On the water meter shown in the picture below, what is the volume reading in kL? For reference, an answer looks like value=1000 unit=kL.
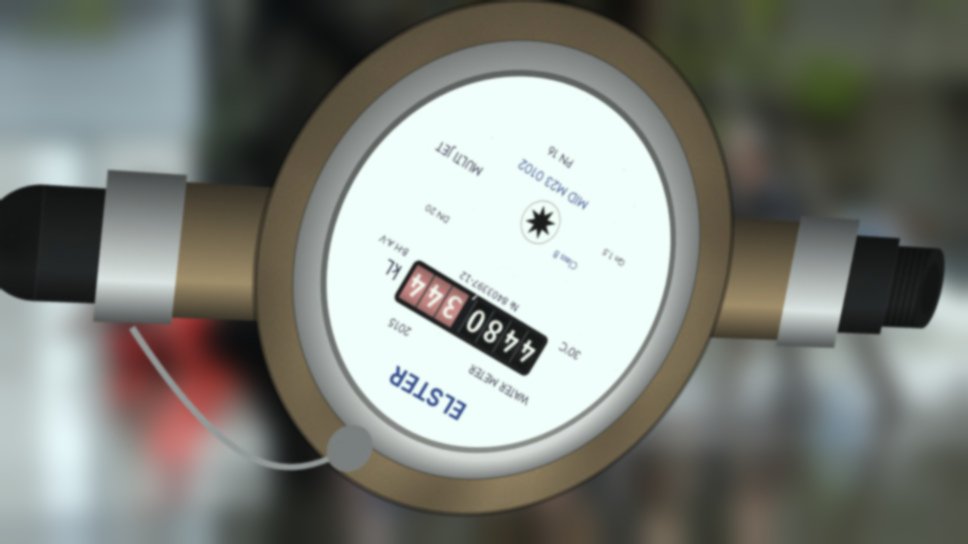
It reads value=4480.344 unit=kL
